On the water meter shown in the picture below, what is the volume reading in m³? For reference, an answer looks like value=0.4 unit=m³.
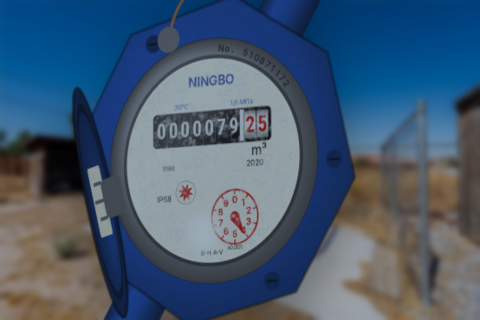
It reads value=79.254 unit=m³
